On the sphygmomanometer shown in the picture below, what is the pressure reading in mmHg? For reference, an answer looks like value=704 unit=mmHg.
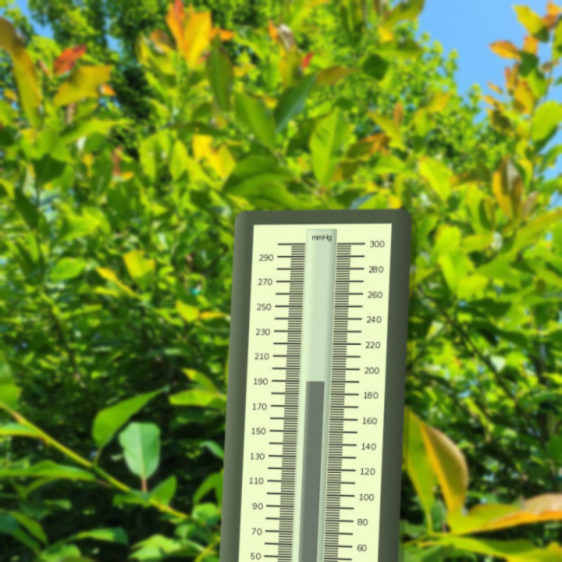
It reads value=190 unit=mmHg
